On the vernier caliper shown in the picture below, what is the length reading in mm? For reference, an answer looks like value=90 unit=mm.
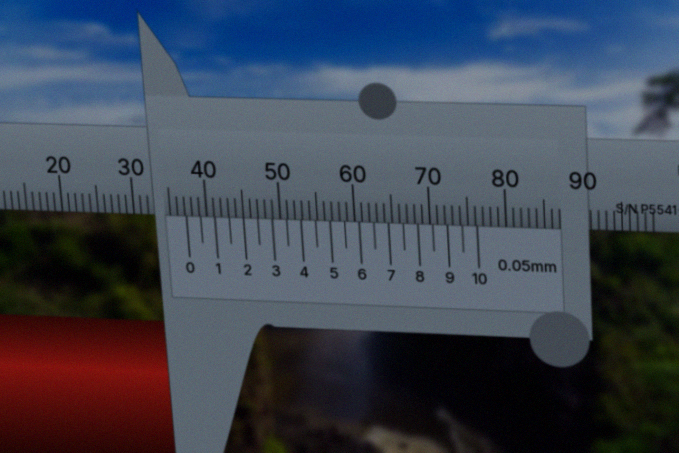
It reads value=37.2 unit=mm
